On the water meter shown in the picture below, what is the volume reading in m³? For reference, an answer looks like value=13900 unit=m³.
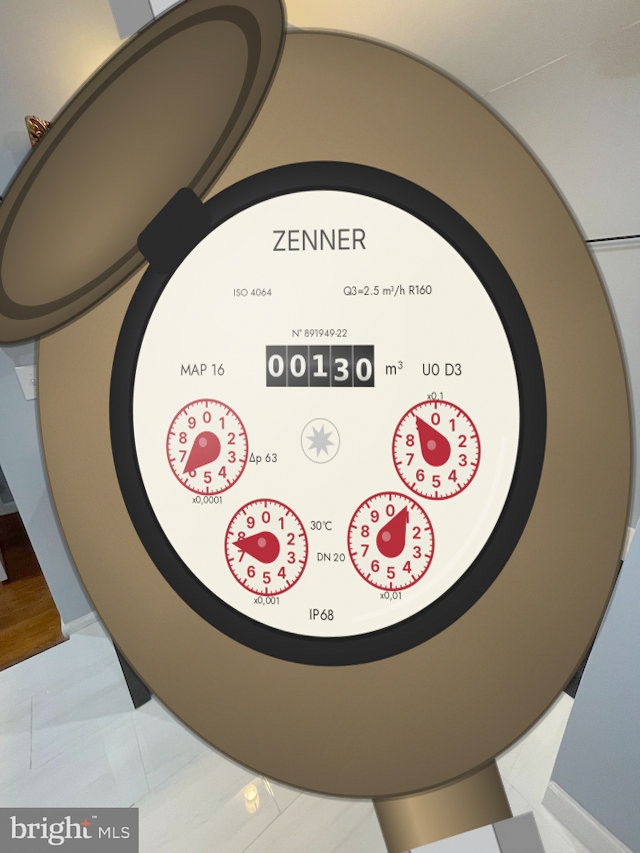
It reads value=129.9076 unit=m³
